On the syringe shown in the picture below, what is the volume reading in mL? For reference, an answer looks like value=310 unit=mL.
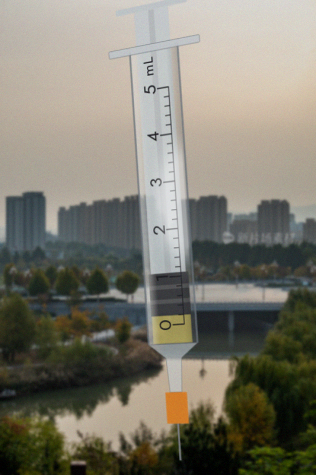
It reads value=0.2 unit=mL
